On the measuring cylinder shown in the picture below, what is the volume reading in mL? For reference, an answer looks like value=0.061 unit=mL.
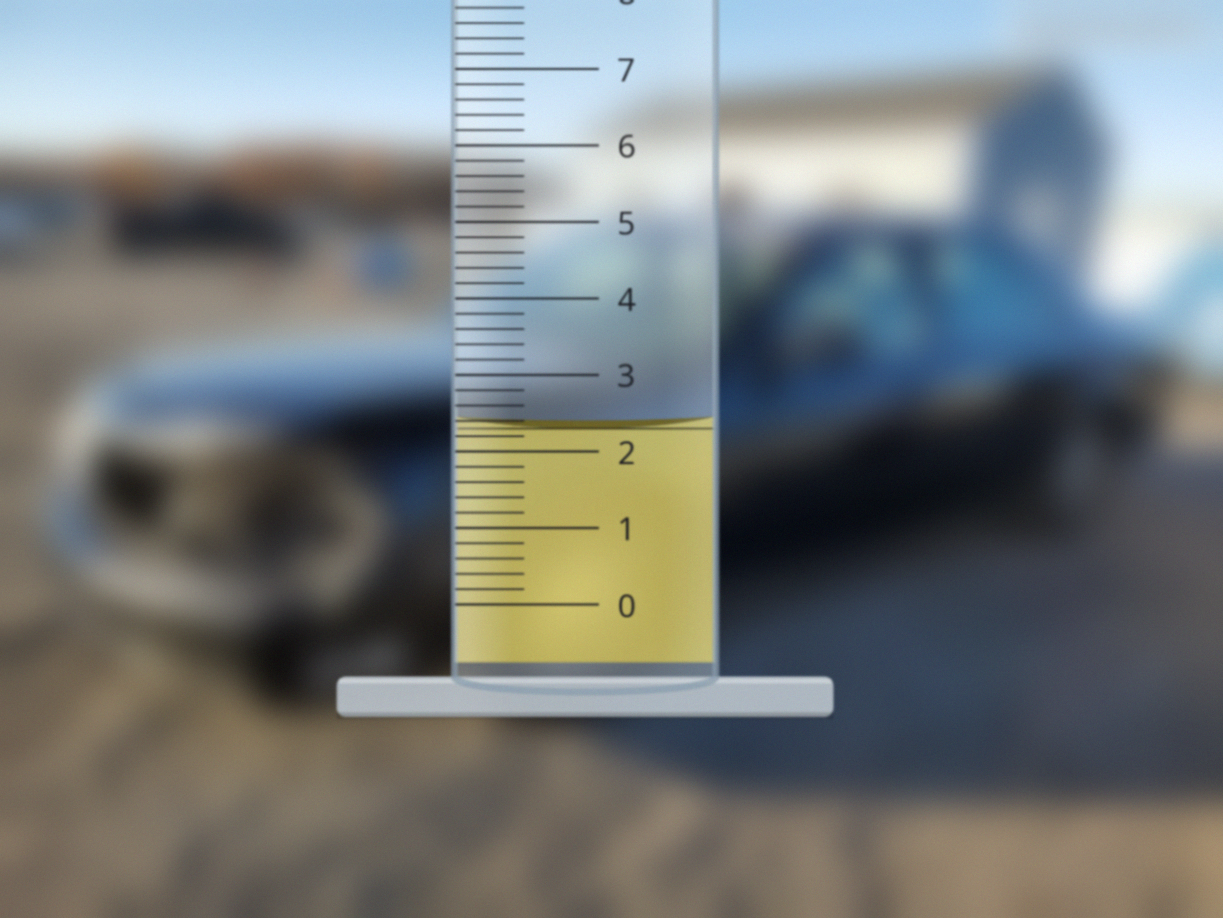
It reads value=2.3 unit=mL
